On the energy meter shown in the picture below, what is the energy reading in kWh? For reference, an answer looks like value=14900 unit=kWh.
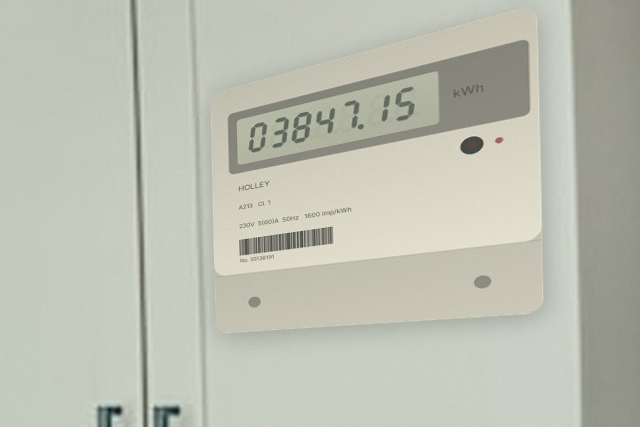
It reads value=3847.15 unit=kWh
